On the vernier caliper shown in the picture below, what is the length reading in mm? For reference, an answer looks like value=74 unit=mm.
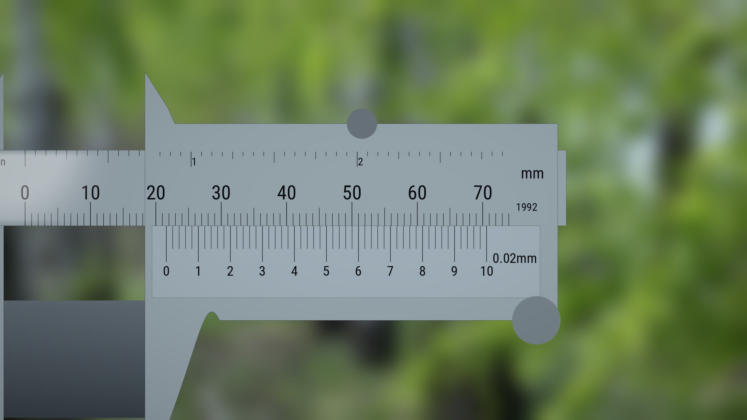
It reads value=21.6 unit=mm
